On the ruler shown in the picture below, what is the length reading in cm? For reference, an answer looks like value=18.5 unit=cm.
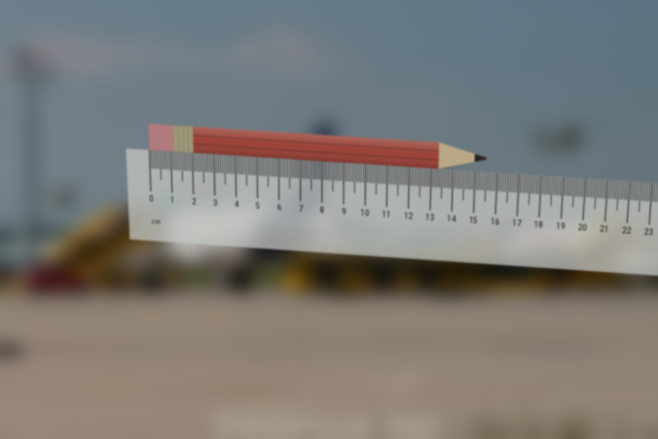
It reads value=15.5 unit=cm
